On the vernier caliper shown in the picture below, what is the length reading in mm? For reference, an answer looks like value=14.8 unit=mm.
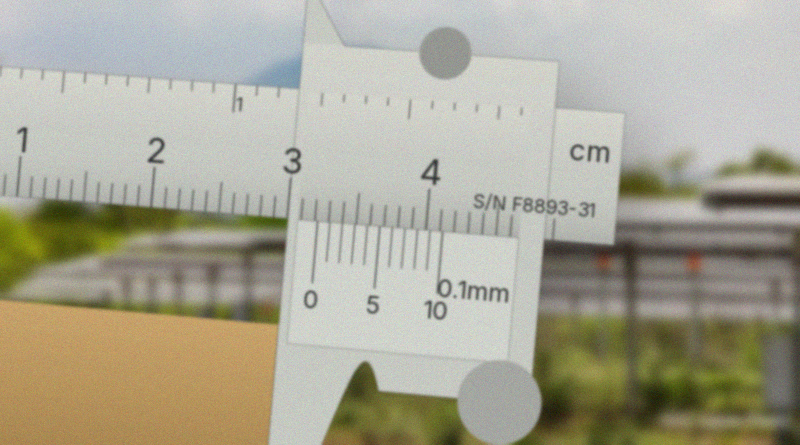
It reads value=32.2 unit=mm
